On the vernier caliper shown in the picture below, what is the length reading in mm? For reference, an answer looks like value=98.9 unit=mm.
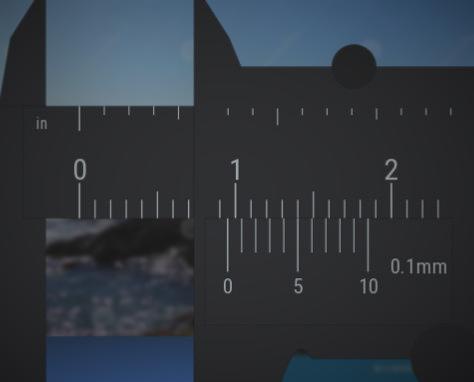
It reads value=9.5 unit=mm
